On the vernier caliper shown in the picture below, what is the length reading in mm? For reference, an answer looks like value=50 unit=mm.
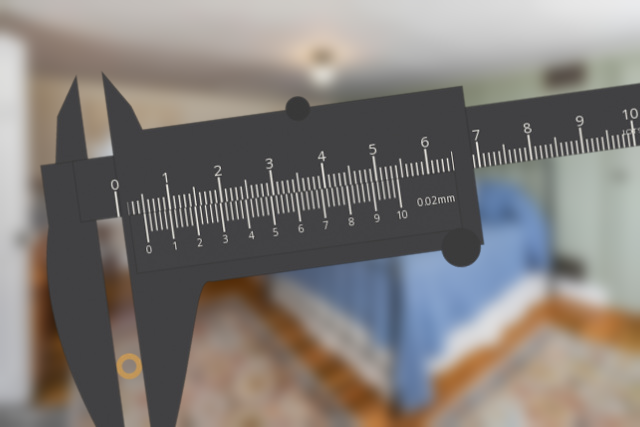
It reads value=5.0 unit=mm
